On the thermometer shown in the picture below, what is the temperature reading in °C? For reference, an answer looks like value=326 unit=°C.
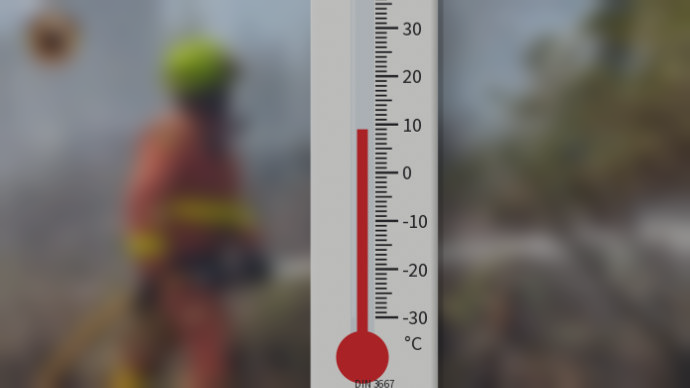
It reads value=9 unit=°C
